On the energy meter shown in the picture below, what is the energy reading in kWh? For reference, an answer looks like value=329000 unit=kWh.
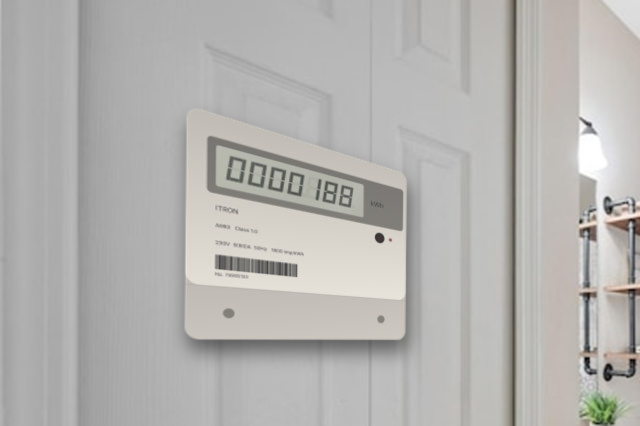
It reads value=188 unit=kWh
